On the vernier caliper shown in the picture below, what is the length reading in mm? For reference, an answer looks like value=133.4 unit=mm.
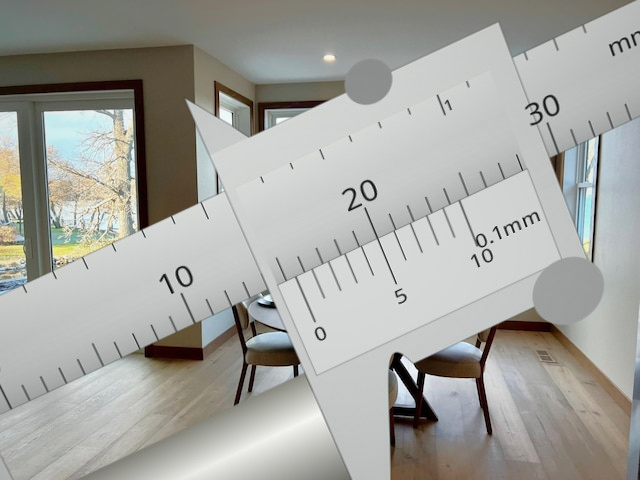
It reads value=15.5 unit=mm
